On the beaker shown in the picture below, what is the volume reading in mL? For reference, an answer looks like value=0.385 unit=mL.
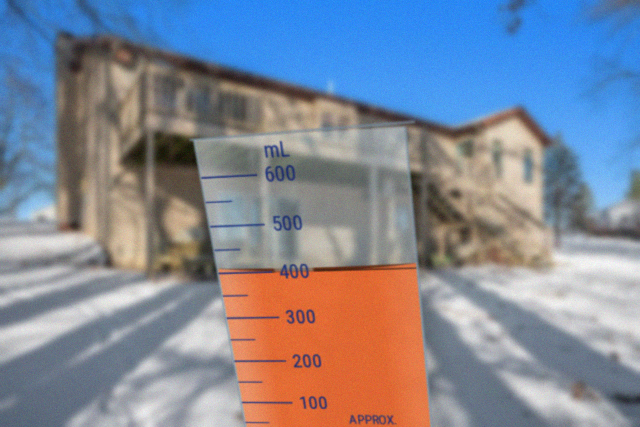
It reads value=400 unit=mL
